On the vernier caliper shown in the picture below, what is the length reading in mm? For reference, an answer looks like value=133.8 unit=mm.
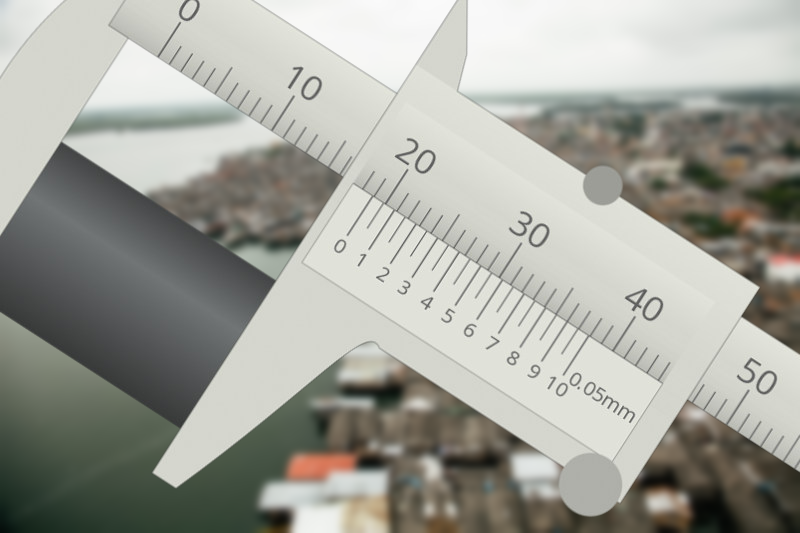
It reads value=18.9 unit=mm
